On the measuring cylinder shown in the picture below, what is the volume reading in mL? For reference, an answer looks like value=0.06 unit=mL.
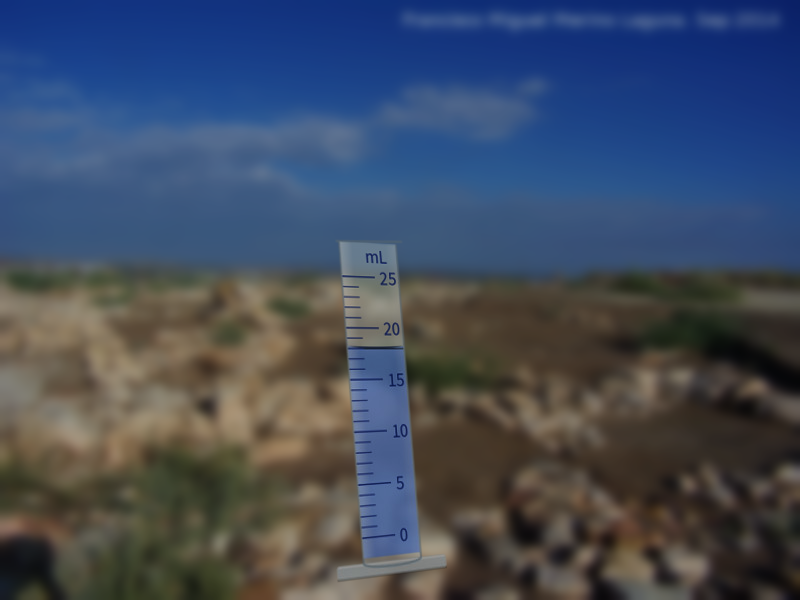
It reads value=18 unit=mL
